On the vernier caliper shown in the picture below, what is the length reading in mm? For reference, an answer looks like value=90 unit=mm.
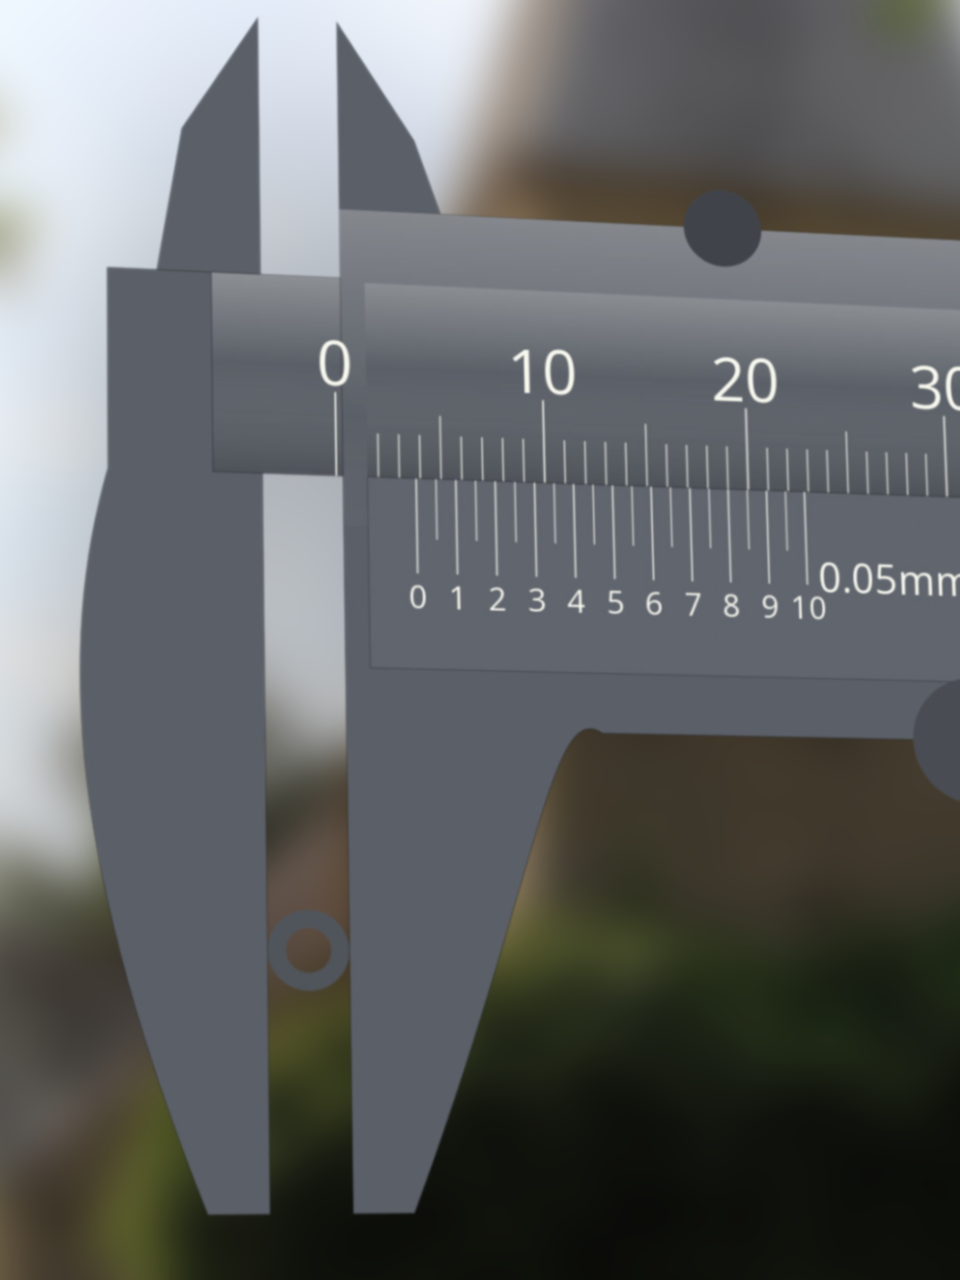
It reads value=3.8 unit=mm
